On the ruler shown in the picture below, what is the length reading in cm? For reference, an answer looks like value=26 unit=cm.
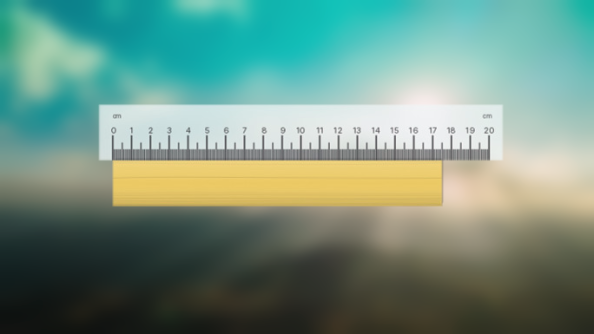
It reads value=17.5 unit=cm
